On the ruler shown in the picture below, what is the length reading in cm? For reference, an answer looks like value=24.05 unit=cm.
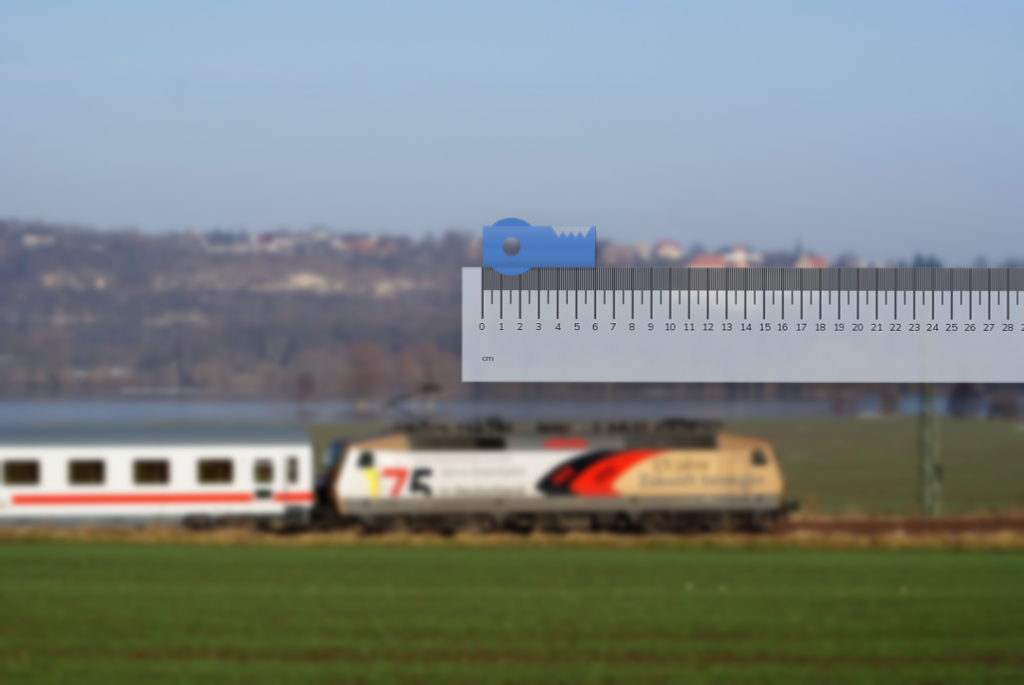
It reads value=6 unit=cm
